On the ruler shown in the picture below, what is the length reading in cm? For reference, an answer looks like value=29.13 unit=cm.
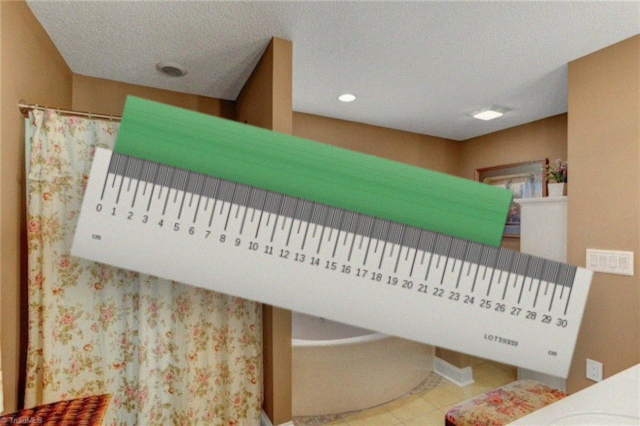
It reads value=25 unit=cm
